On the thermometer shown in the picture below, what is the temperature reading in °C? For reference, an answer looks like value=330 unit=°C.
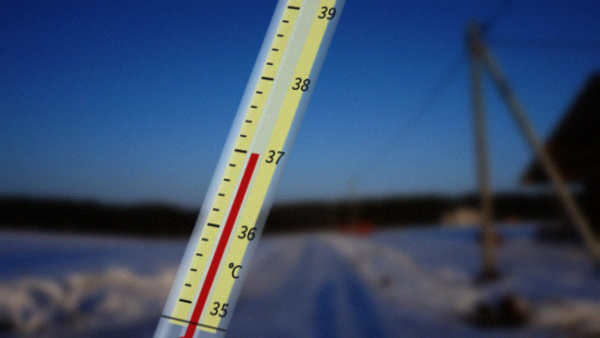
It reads value=37 unit=°C
